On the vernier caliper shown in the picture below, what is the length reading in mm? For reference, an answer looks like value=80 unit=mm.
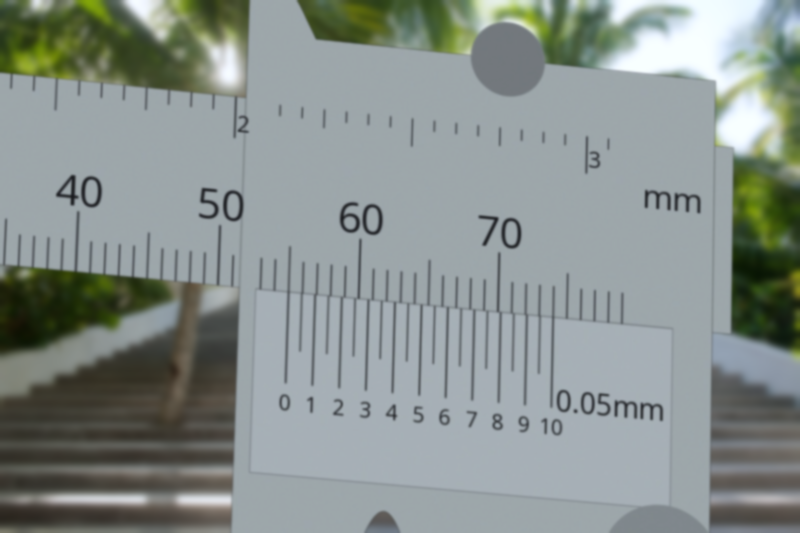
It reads value=55.0 unit=mm
